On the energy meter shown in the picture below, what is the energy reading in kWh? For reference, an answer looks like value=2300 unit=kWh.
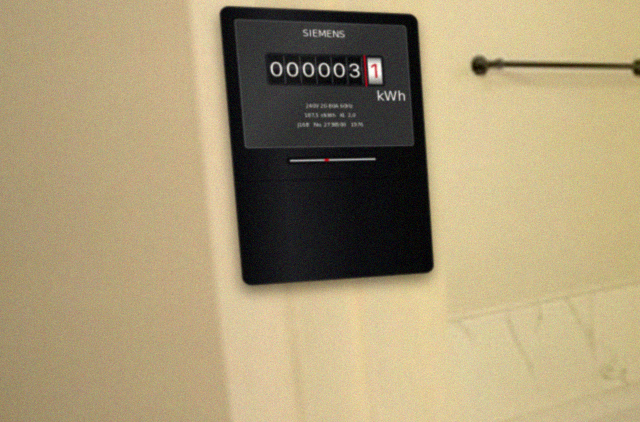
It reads value=3.1 unit=kWh
